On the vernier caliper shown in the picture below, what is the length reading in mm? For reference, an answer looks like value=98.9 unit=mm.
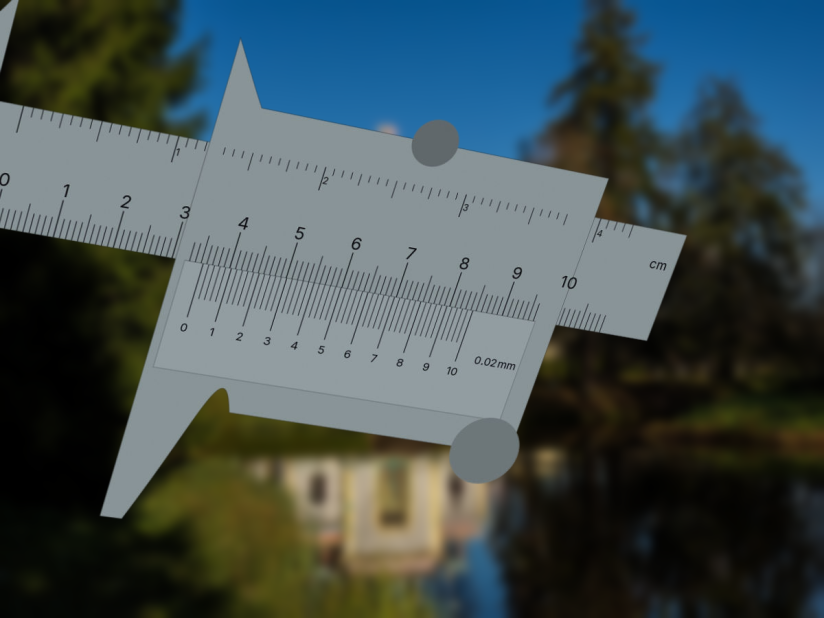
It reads value=35.4 unit=mm
